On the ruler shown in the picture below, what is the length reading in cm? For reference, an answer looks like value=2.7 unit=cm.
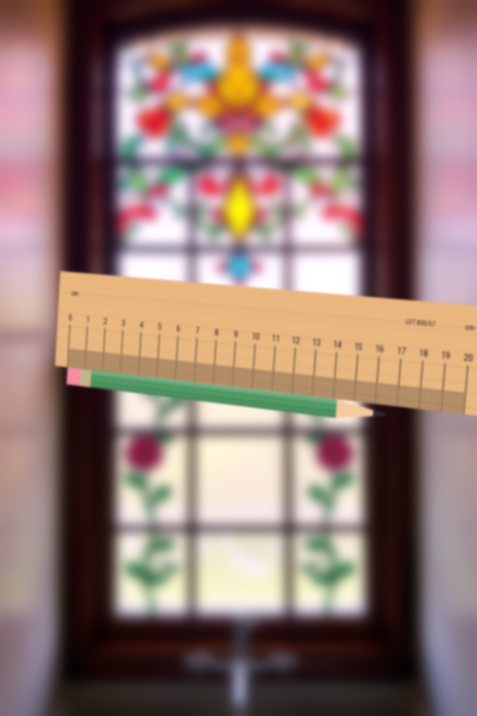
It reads value=16.5 unit=cm
